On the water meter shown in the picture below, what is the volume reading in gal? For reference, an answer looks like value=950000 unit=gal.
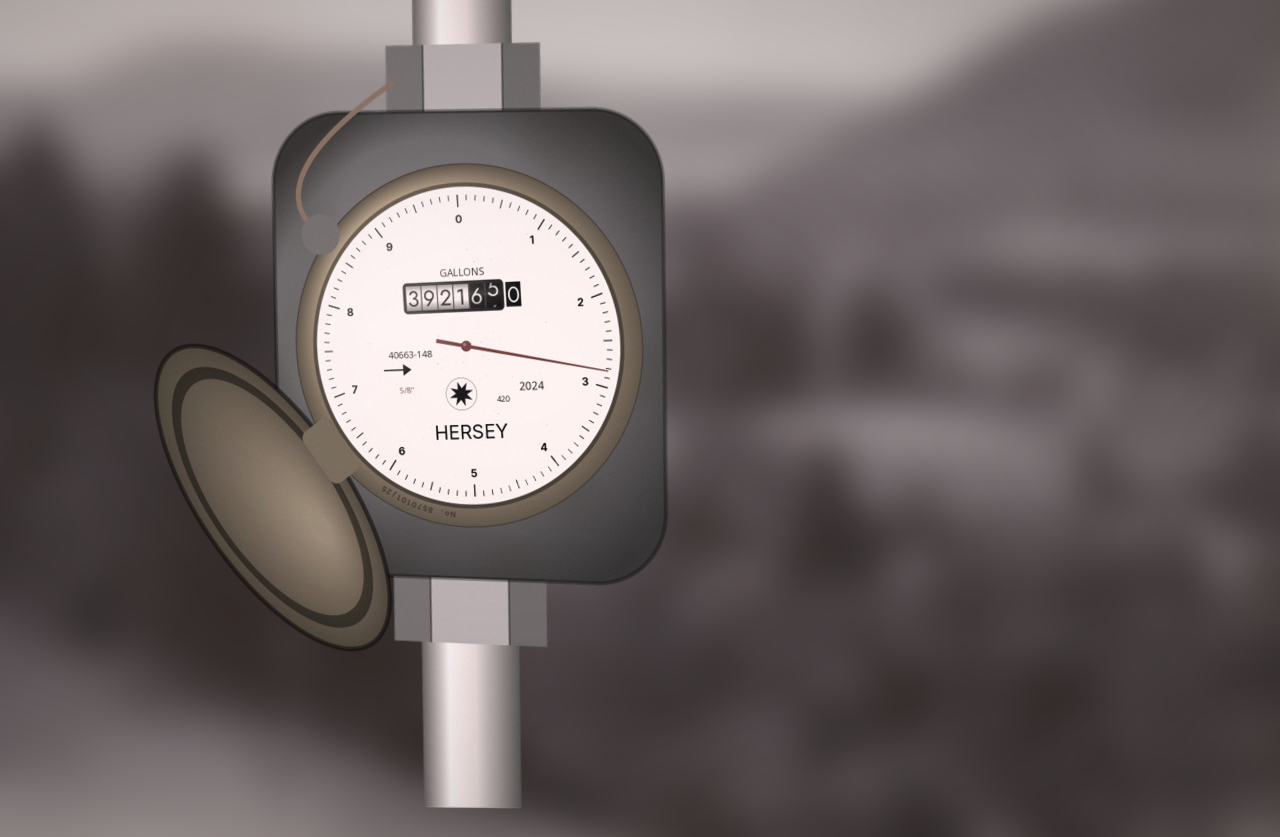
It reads value=3921652.8 unit=gal
